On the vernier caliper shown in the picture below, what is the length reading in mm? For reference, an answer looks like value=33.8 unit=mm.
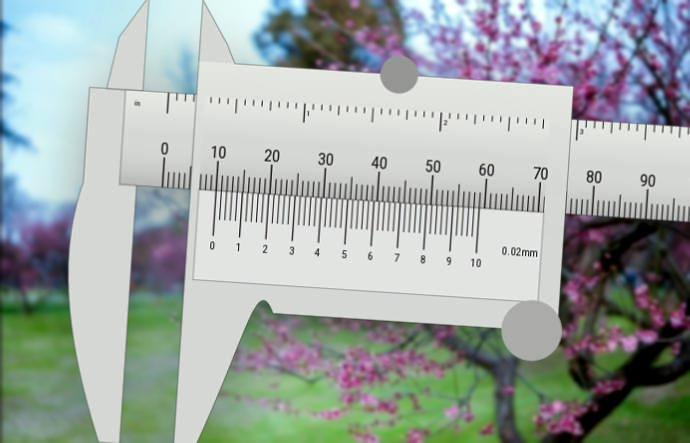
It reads value=10.0 unit=mm
